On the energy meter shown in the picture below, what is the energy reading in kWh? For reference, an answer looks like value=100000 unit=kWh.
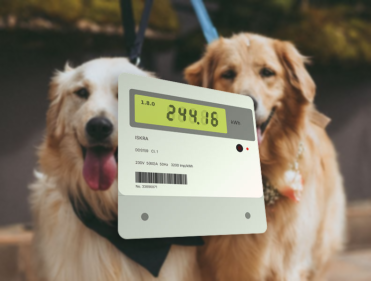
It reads value=244.16 unit=kWh
